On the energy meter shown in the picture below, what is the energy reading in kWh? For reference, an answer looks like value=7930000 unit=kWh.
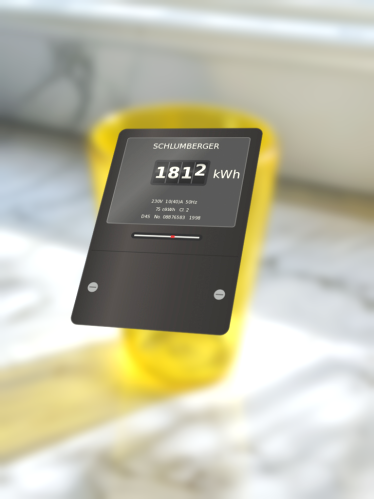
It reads value=1812 unit=kWh
